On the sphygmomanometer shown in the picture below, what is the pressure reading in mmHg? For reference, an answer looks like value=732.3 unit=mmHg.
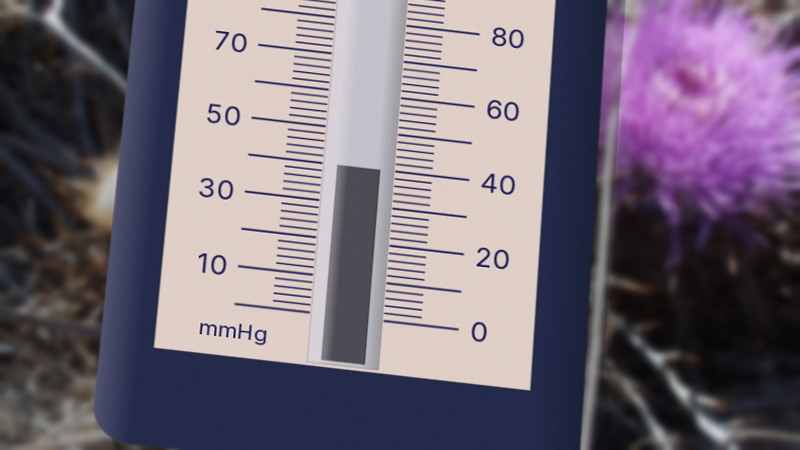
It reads value=40 unit=mmHg
